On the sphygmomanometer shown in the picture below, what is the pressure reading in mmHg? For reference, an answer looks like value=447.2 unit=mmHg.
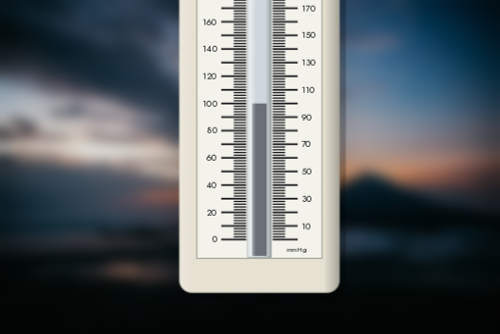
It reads value=100 unit=mmHg
